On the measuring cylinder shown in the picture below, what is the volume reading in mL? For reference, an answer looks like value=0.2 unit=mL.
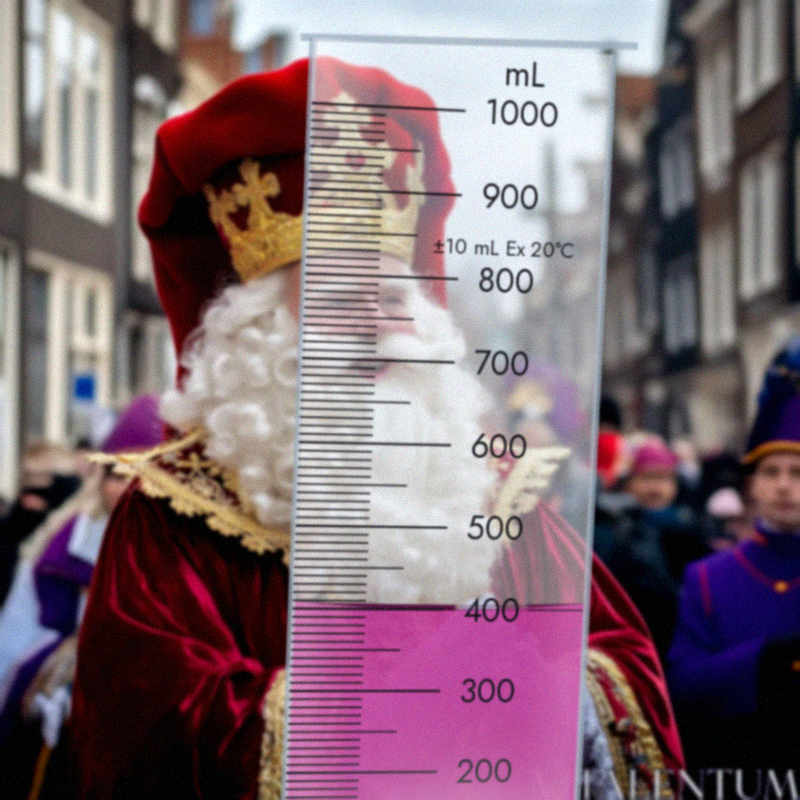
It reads value=400 unit=mL
